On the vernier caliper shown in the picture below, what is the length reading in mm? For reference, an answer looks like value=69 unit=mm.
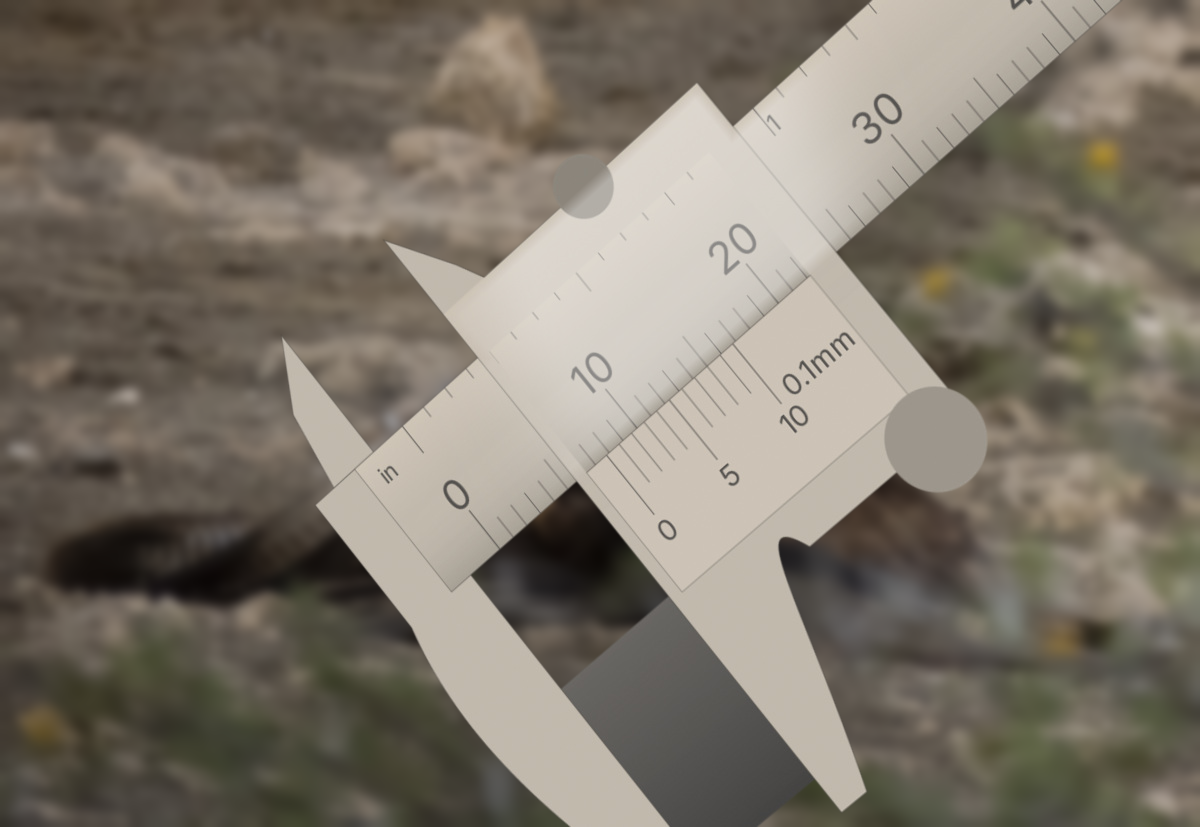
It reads value=7.8 unit=mm
